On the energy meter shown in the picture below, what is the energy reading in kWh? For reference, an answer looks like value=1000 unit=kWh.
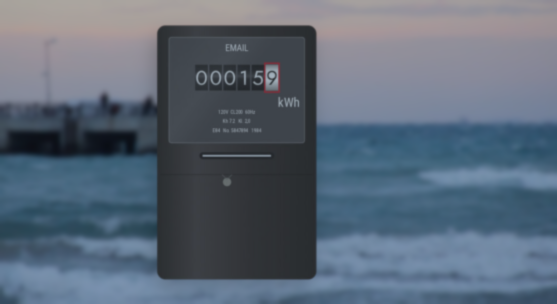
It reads value=15.9 unit=kWh
